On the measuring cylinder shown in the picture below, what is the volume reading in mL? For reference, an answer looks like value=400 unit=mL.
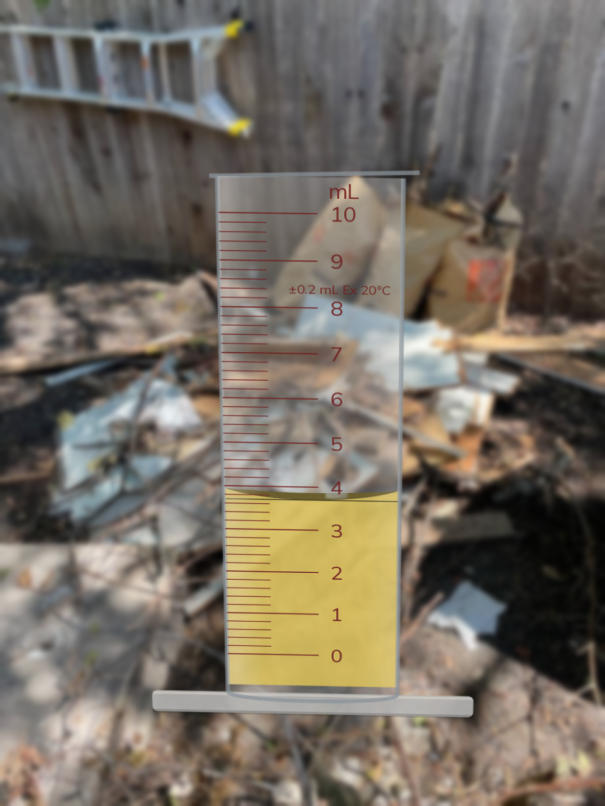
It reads value=3.7 unit=mL
